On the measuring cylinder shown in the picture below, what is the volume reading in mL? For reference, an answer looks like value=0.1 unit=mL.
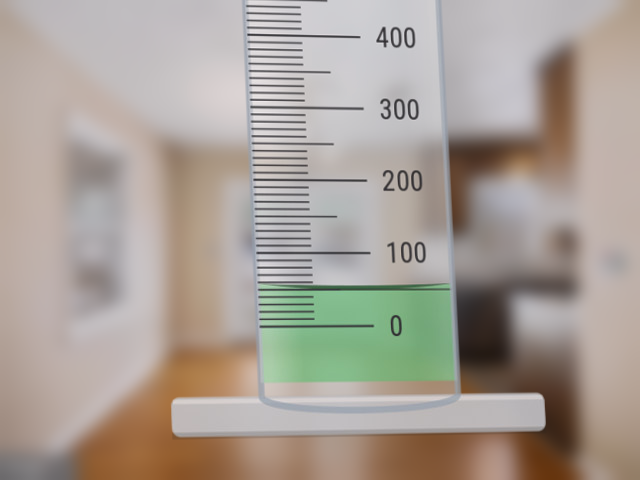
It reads value=50 unit=mL
